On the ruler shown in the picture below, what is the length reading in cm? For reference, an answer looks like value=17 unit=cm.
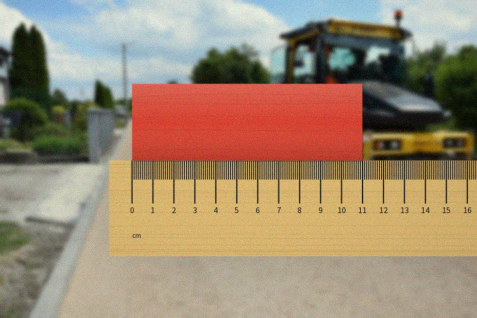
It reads value=11 unit=cm
